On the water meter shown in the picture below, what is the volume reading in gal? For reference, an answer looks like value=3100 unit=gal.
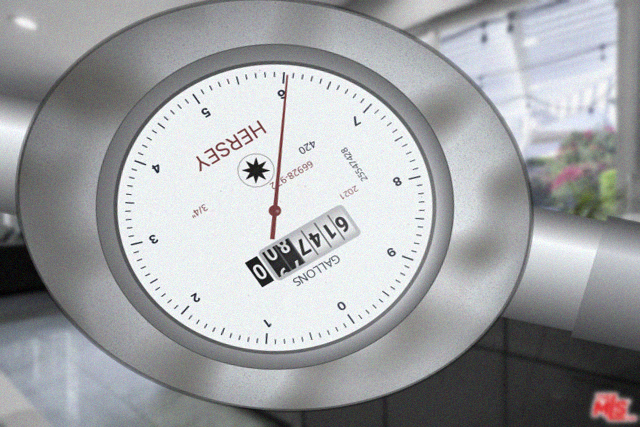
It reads value=6147796.0 unit=gal
